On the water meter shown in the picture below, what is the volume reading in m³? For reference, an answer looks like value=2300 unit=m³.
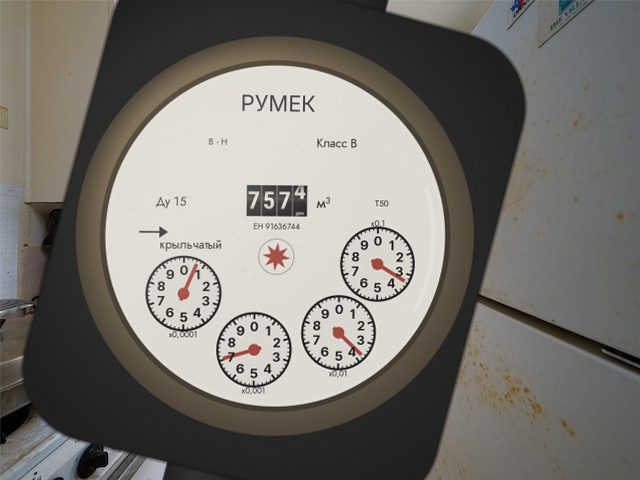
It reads value=7574.3370 unit=m³
